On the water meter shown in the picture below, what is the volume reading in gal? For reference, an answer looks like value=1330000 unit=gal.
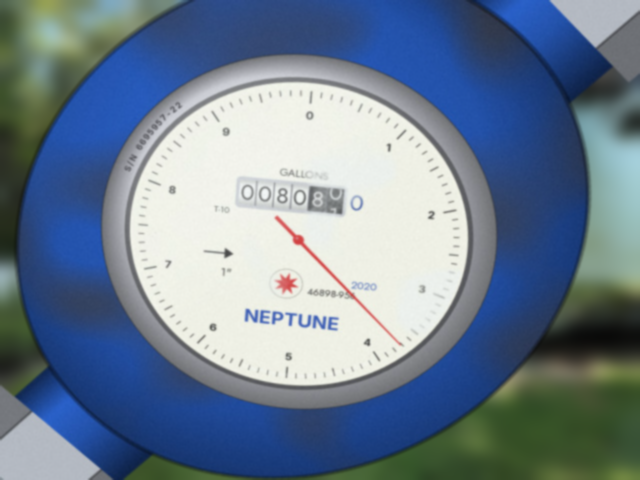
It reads value=80803.7 unit=gal
